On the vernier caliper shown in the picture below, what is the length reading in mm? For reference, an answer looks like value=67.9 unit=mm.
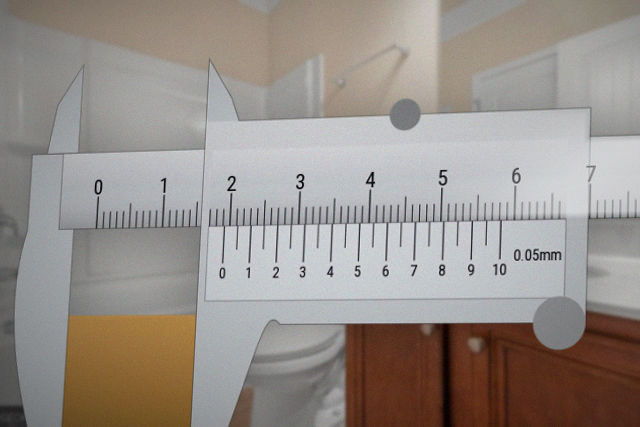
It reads value=19.2 unit=mm
